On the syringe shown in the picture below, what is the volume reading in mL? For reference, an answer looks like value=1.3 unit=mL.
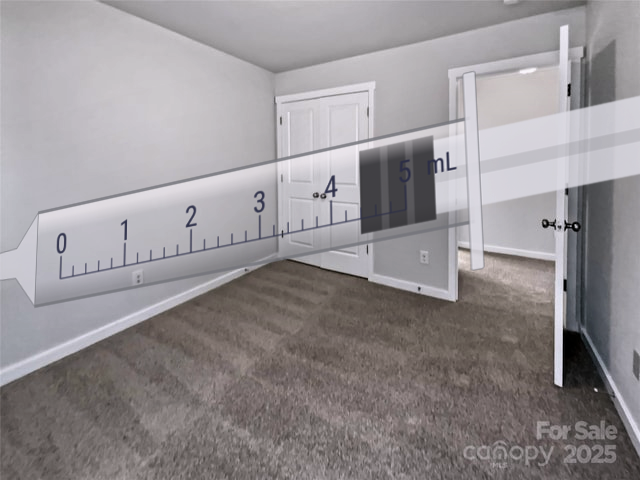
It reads value=4.4 unit=mL
